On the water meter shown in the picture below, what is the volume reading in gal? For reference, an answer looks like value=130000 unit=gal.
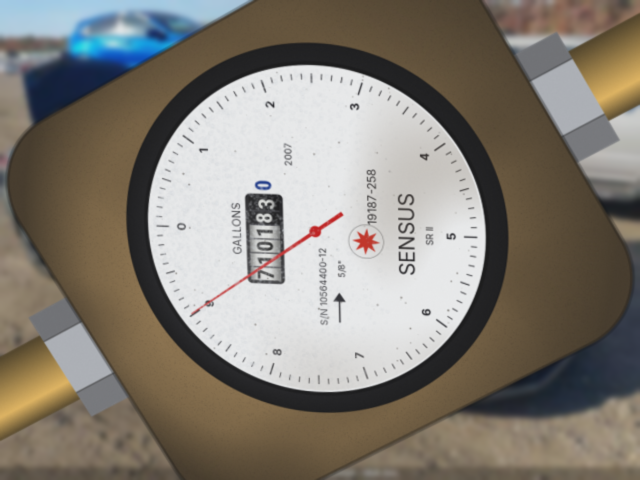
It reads value=7101829.0 unit=gal
